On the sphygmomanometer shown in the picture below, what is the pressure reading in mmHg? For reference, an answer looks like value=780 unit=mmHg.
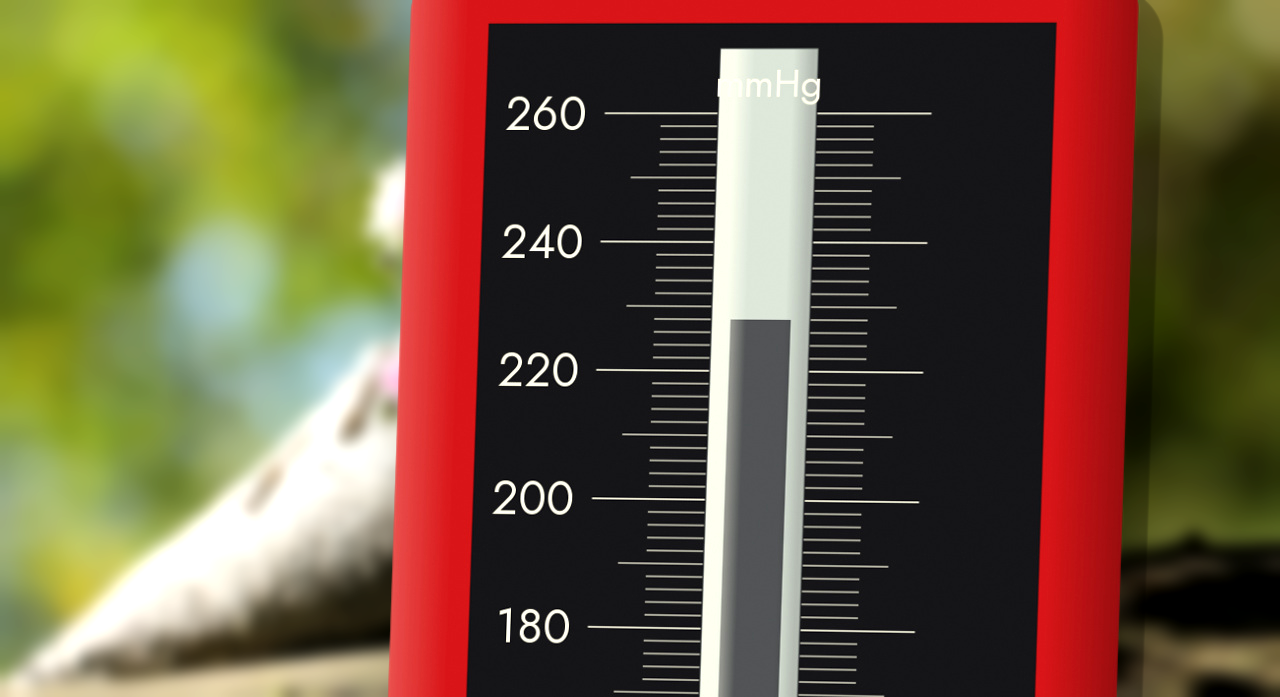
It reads value=228 unit=mmHg
